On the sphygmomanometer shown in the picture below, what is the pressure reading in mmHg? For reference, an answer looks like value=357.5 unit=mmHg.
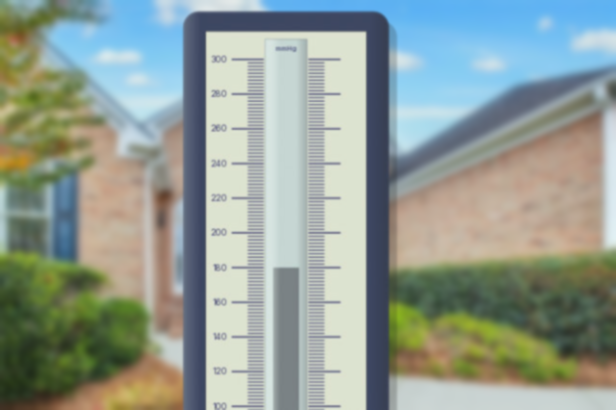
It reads value=180 unit=mmHg
